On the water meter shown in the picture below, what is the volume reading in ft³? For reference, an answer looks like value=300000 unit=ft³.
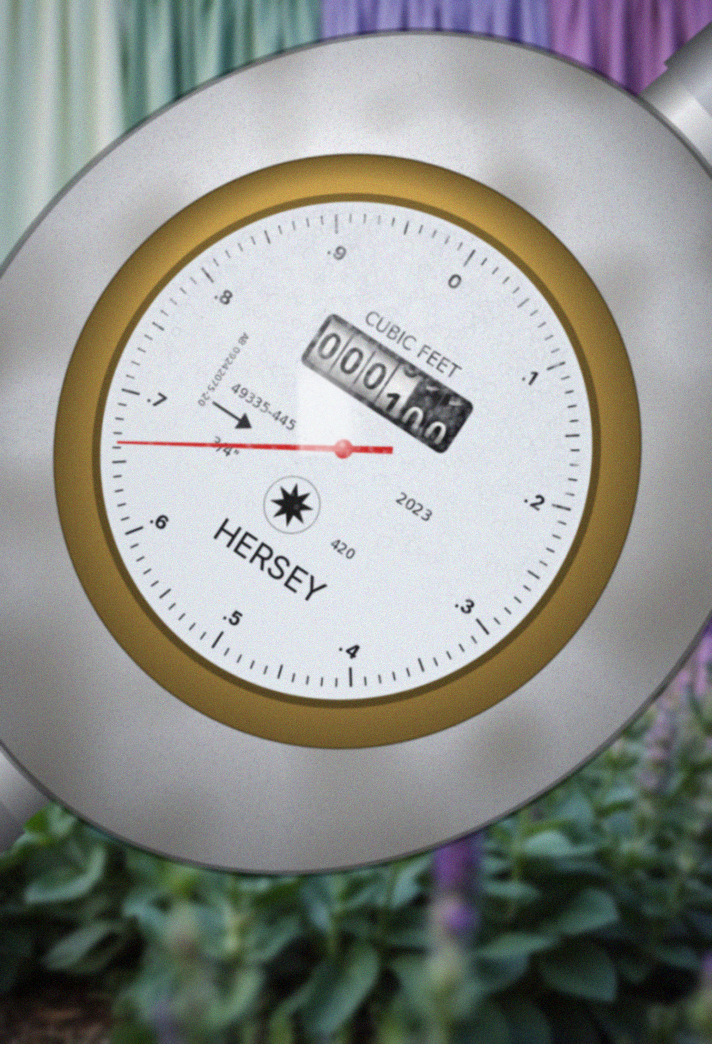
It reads value=99.66 unit=ft³
